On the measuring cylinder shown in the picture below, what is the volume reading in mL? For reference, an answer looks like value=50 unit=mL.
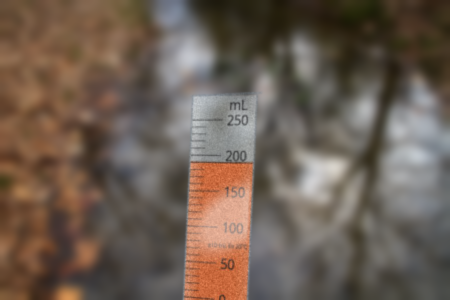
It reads value=190 unit=mL
